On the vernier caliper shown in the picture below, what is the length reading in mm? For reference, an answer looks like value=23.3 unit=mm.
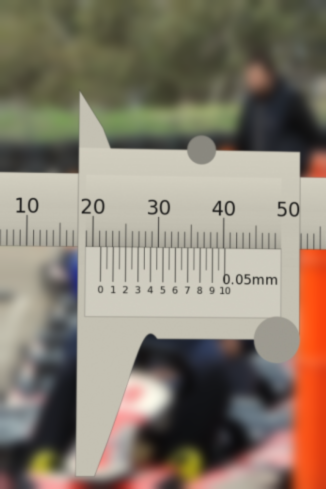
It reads value=21.2 unit=mm
